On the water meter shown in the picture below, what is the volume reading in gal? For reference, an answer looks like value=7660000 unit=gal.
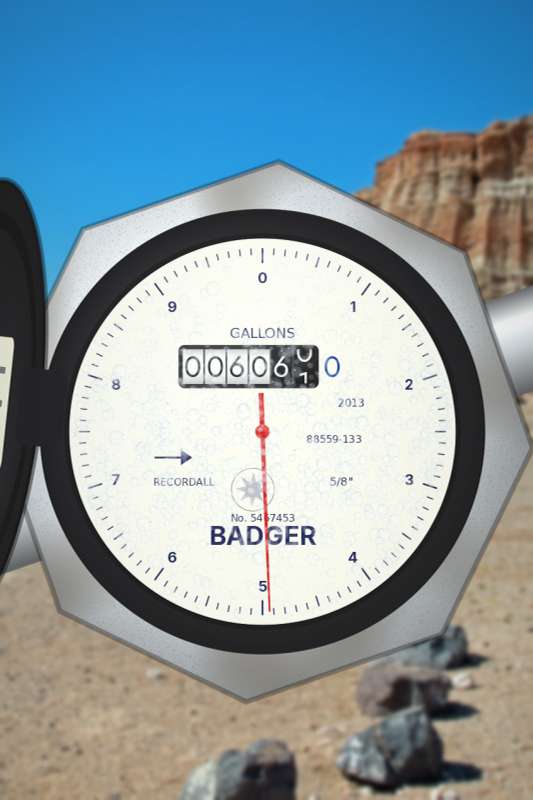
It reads value=60604.9 unit=gal
